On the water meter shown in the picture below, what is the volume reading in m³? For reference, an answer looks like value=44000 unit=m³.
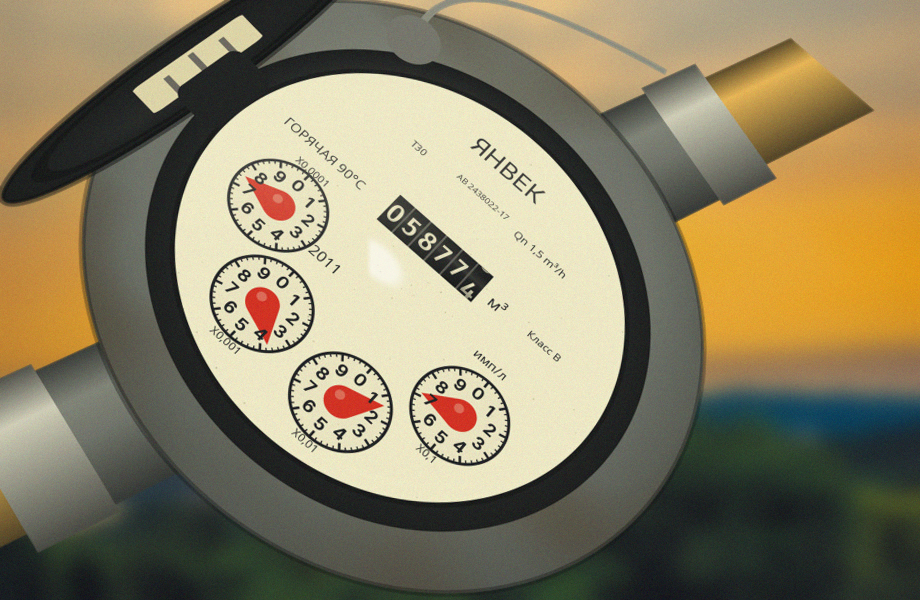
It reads value=58773.7137 unit=m³
